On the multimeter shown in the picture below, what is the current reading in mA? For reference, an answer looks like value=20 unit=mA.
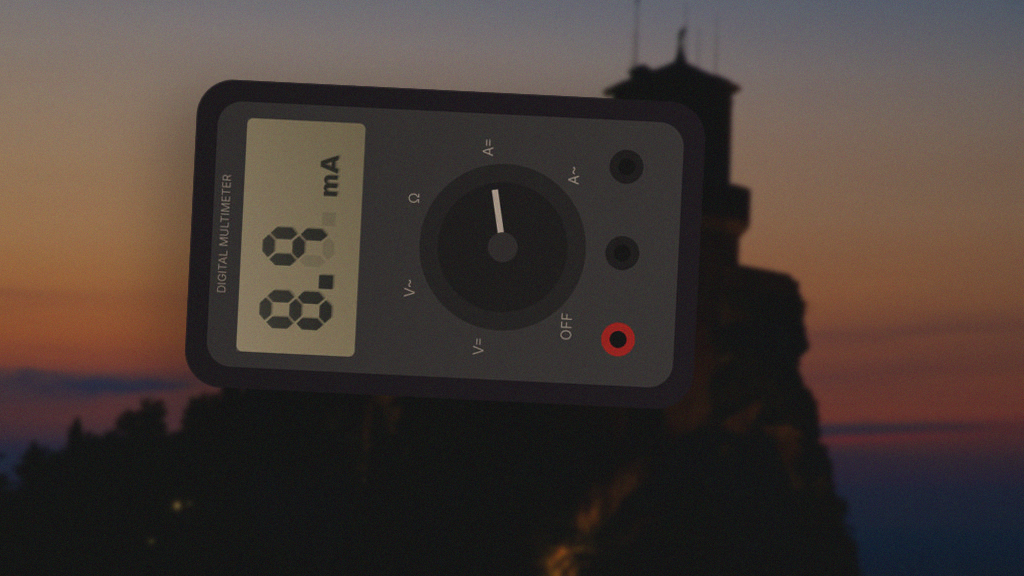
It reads value=8.9 unit=mA
